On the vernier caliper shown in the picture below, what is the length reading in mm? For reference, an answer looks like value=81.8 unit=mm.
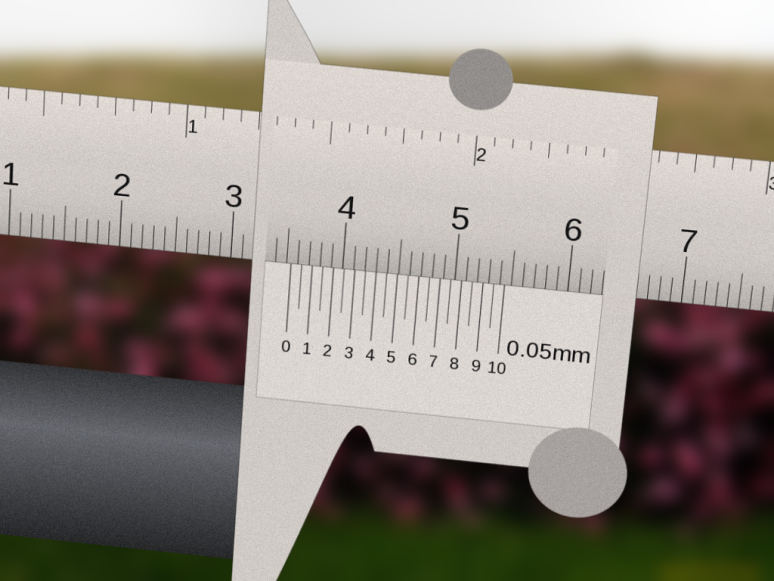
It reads value=35.4 unit=mm
